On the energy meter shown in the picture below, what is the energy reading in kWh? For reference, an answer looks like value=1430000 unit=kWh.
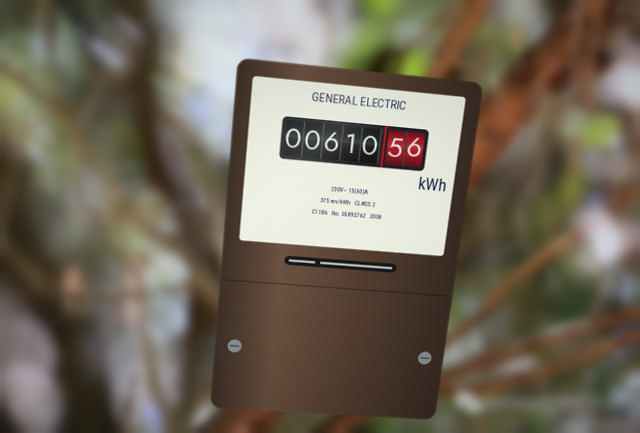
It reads value=610.56 unit=kWh
